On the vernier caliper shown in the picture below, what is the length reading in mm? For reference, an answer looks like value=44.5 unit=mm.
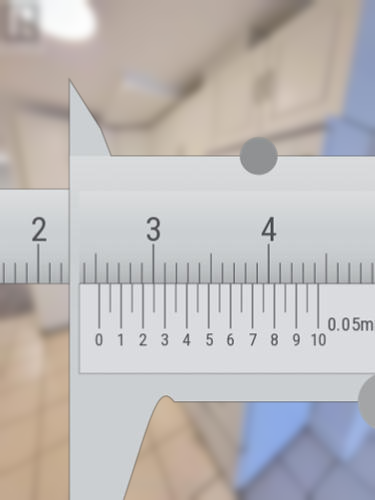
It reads value=25.3 unit=mm
